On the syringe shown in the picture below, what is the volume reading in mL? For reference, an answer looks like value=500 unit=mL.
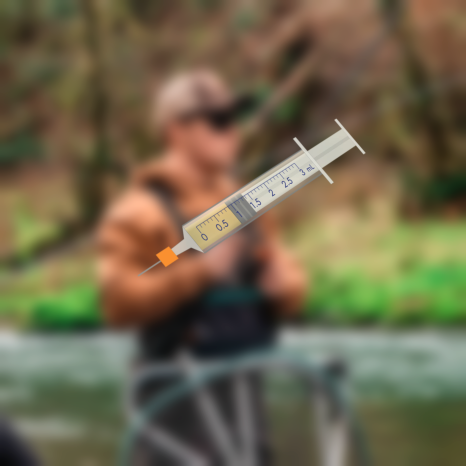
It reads value=0.9 unit=mL
